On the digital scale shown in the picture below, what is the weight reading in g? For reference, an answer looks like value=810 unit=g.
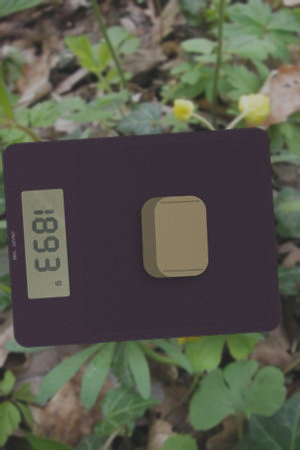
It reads value=1893 unit=g
